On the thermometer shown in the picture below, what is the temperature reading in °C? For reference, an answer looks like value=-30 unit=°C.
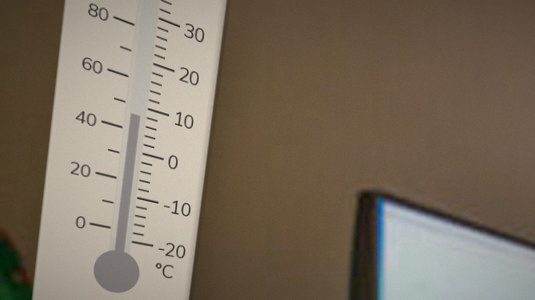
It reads value=8 unit=°C
